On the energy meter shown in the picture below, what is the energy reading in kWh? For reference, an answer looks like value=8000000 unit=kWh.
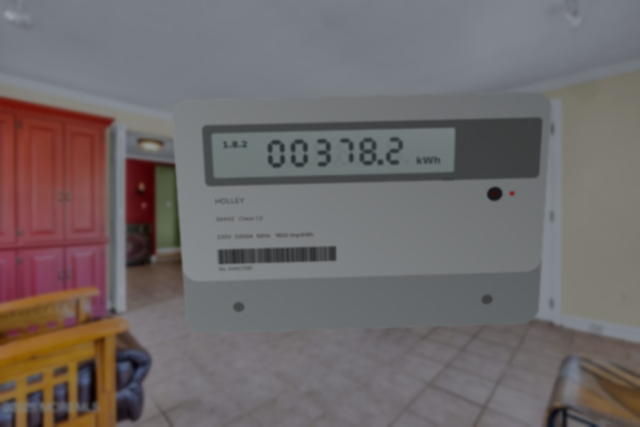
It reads value=378.2 unit=kWh
